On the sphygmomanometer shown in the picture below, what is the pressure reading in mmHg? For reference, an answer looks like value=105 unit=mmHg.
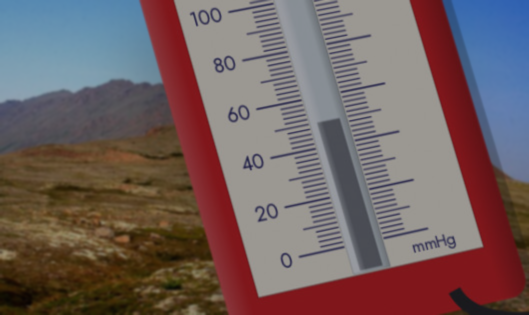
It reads value=50 unit=mmHg
